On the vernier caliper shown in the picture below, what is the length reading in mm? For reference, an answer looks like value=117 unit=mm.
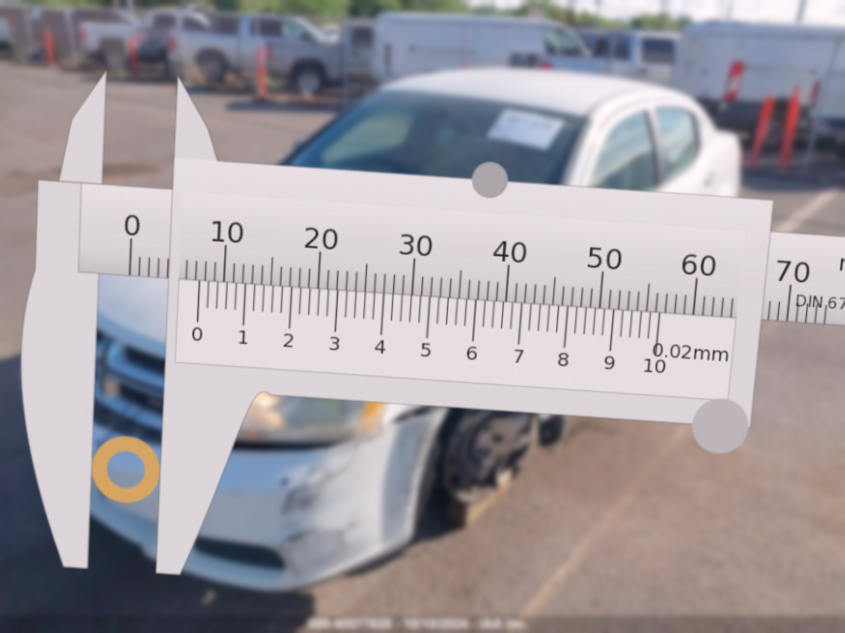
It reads value=7.4 unit=mm
